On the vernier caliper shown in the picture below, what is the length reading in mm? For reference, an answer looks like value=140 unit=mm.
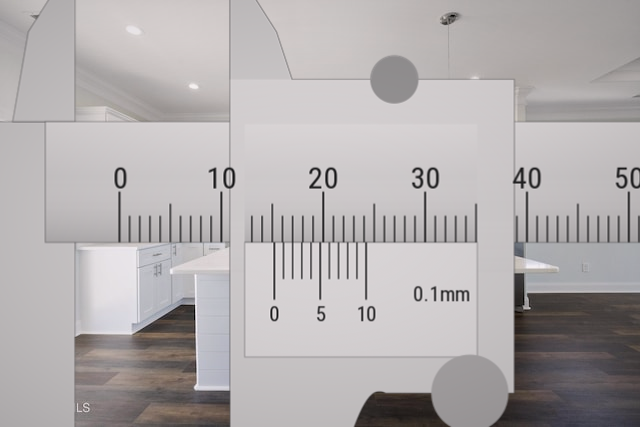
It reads value=15.2 unit=mm
